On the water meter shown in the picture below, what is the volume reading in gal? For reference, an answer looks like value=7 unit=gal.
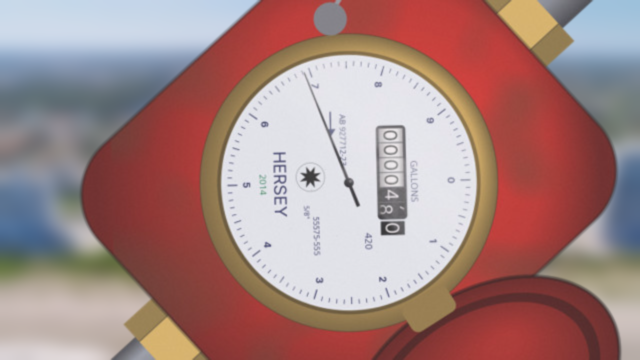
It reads value=476.9 unit=gal
